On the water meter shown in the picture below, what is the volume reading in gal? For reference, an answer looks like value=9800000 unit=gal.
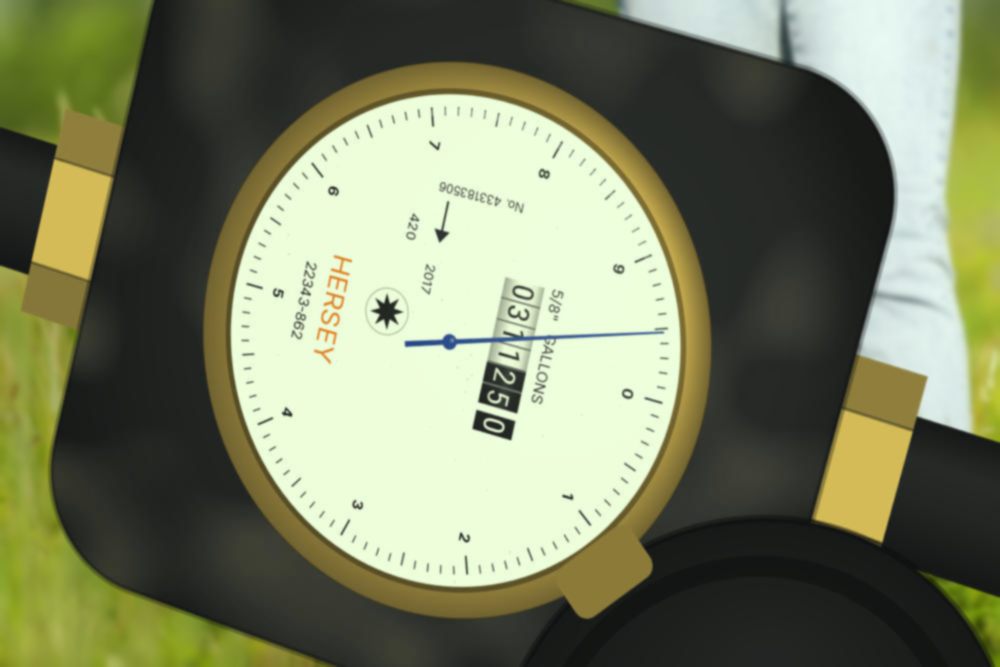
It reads value=311249.5 unit=gal
